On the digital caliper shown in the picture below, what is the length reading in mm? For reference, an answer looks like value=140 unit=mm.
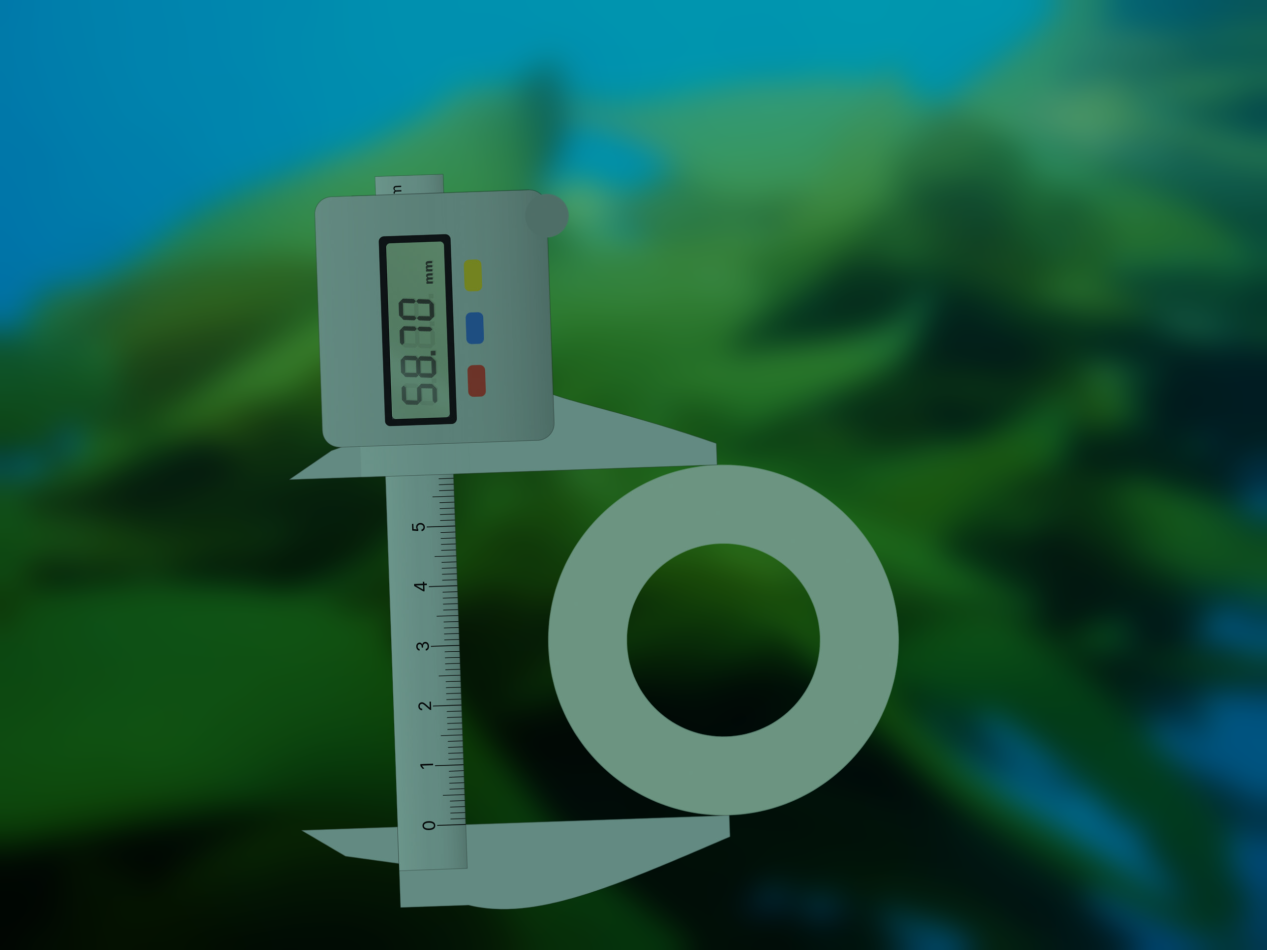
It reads value=58.70 unit=mm
